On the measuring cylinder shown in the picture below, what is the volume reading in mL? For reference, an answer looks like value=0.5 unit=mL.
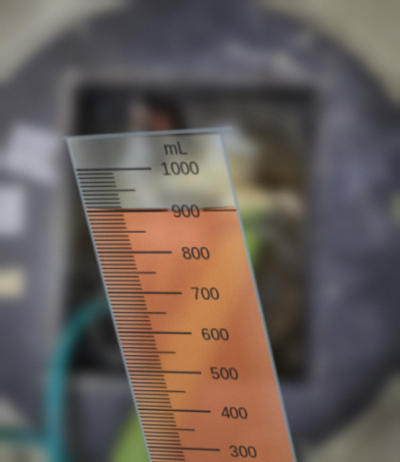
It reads value=900 unit=mL
